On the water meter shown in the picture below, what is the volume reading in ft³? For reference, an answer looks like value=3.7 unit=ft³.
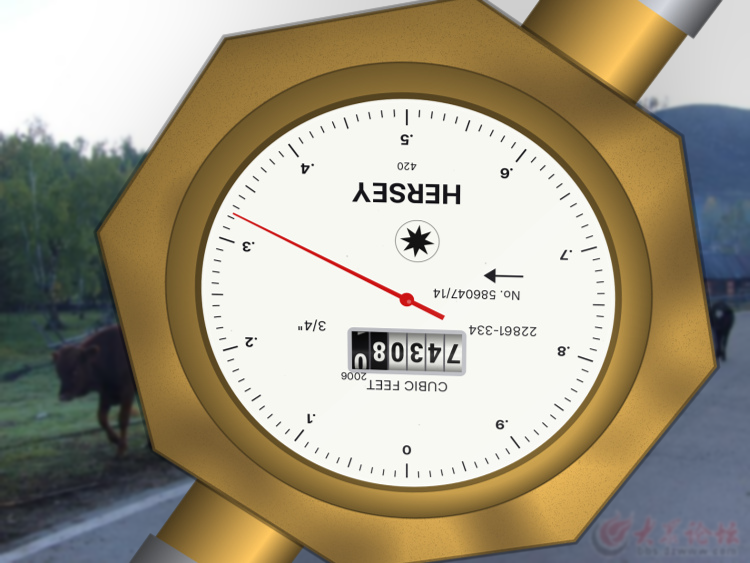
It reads value=743080.32 unit=ft³
